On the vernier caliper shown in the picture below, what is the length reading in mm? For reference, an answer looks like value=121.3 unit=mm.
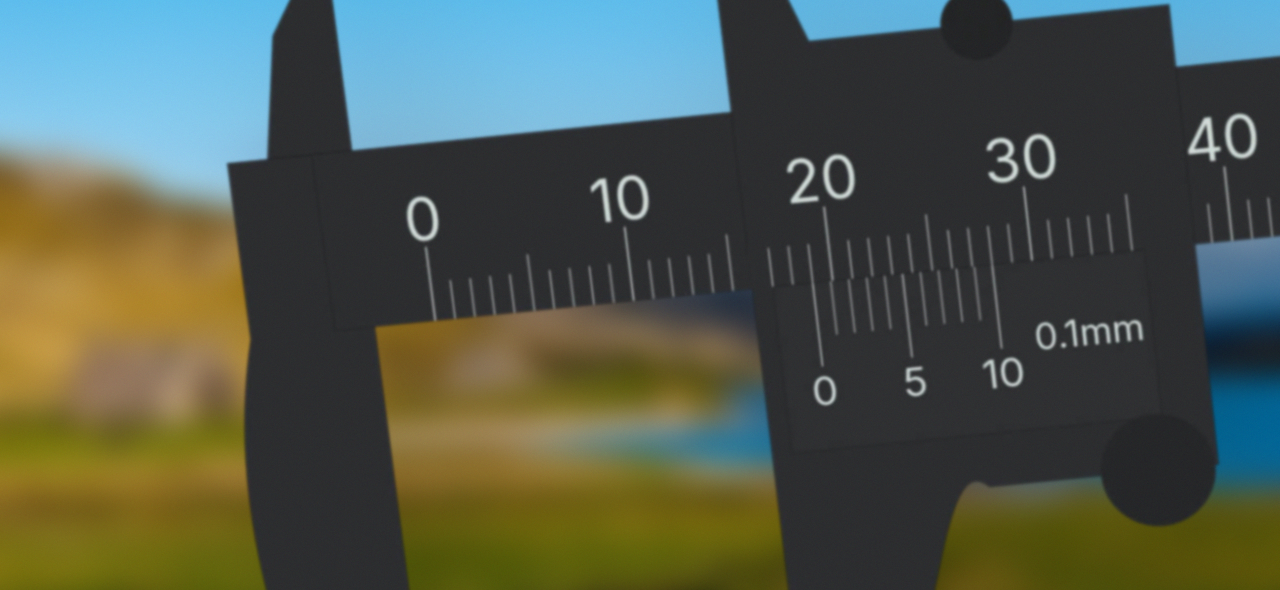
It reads value=19.0 unit=mm
